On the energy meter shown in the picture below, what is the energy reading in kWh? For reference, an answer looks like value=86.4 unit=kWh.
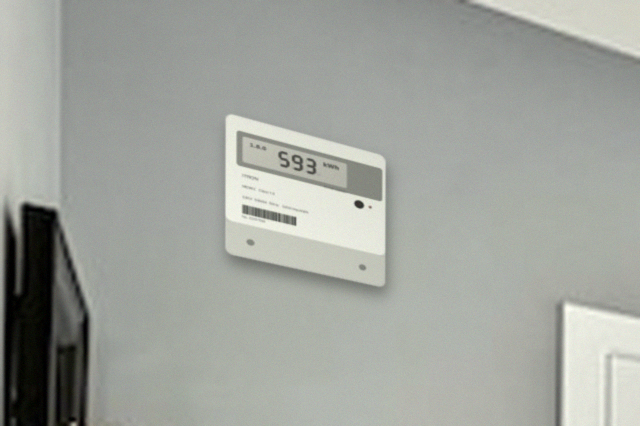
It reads value=593 unit=kWh
